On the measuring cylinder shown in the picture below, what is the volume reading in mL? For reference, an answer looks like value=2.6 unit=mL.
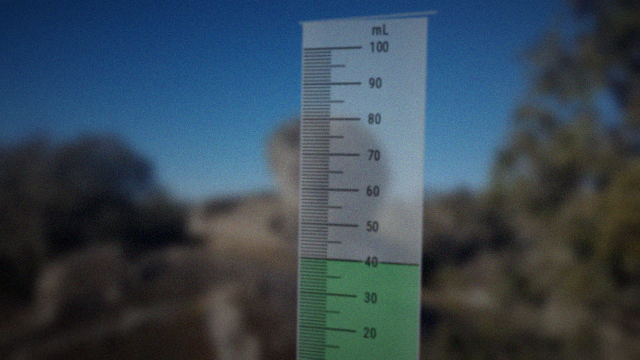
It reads value=40 unit=mL
